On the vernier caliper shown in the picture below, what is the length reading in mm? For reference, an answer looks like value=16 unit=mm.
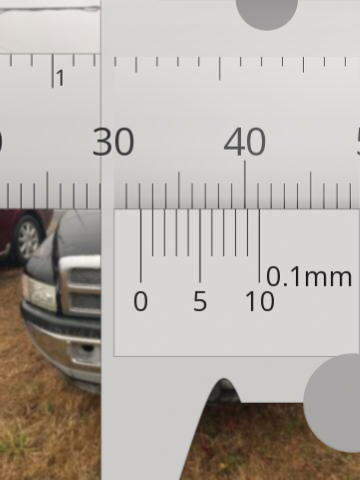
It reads value=32.1 unit=mm
